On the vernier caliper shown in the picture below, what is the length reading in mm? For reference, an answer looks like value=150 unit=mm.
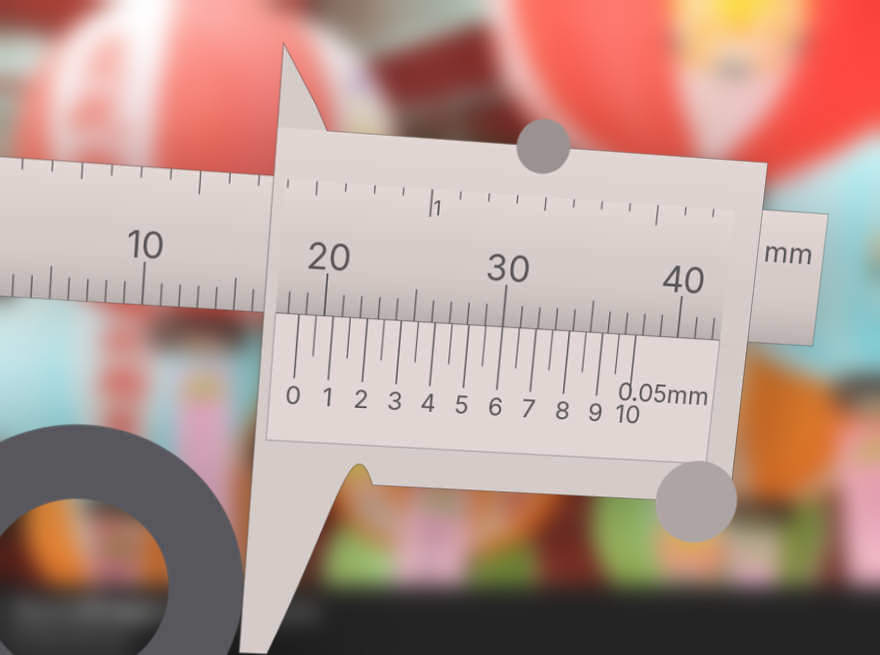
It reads value=18.6 unit=mm
